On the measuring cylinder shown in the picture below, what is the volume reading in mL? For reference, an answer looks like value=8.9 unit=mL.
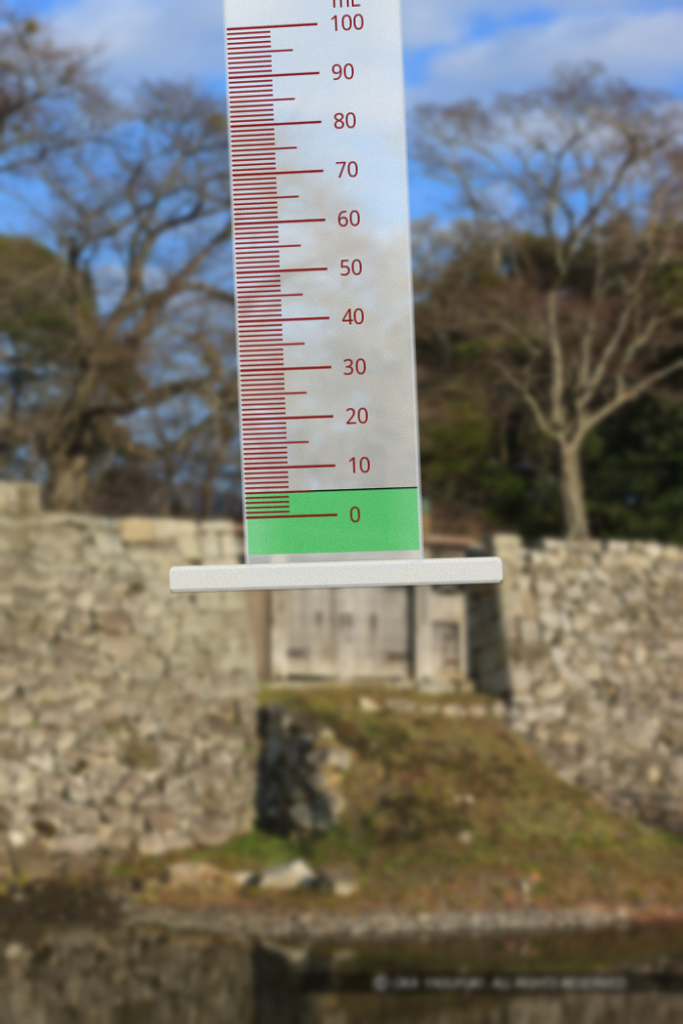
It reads value=5 unit=mL
